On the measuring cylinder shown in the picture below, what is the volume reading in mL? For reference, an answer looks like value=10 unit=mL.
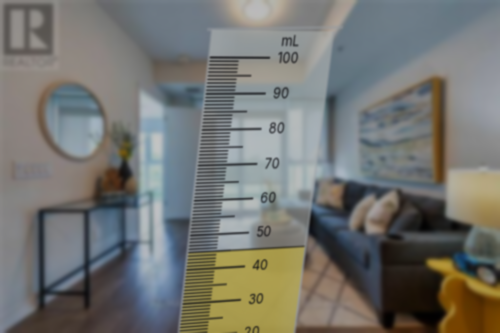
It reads value=45 unit=mL
